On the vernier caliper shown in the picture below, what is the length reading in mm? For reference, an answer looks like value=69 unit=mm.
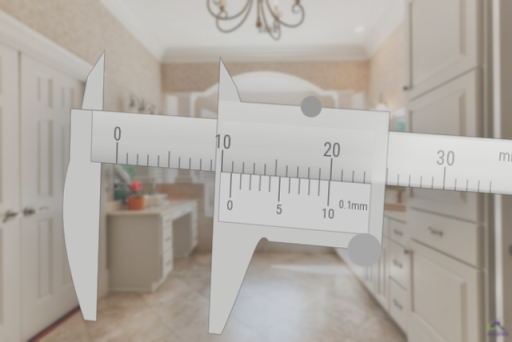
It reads value=10.9 unit=mm
